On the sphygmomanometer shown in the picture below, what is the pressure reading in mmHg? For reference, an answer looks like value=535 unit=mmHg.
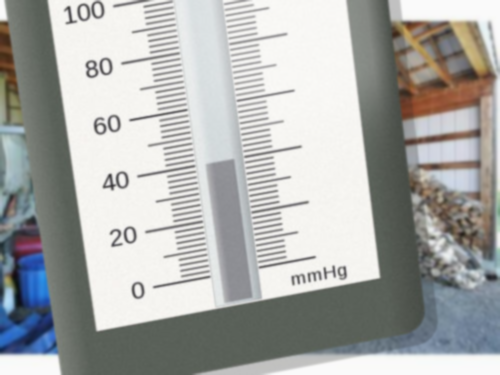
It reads value=40 unit=mmHg
